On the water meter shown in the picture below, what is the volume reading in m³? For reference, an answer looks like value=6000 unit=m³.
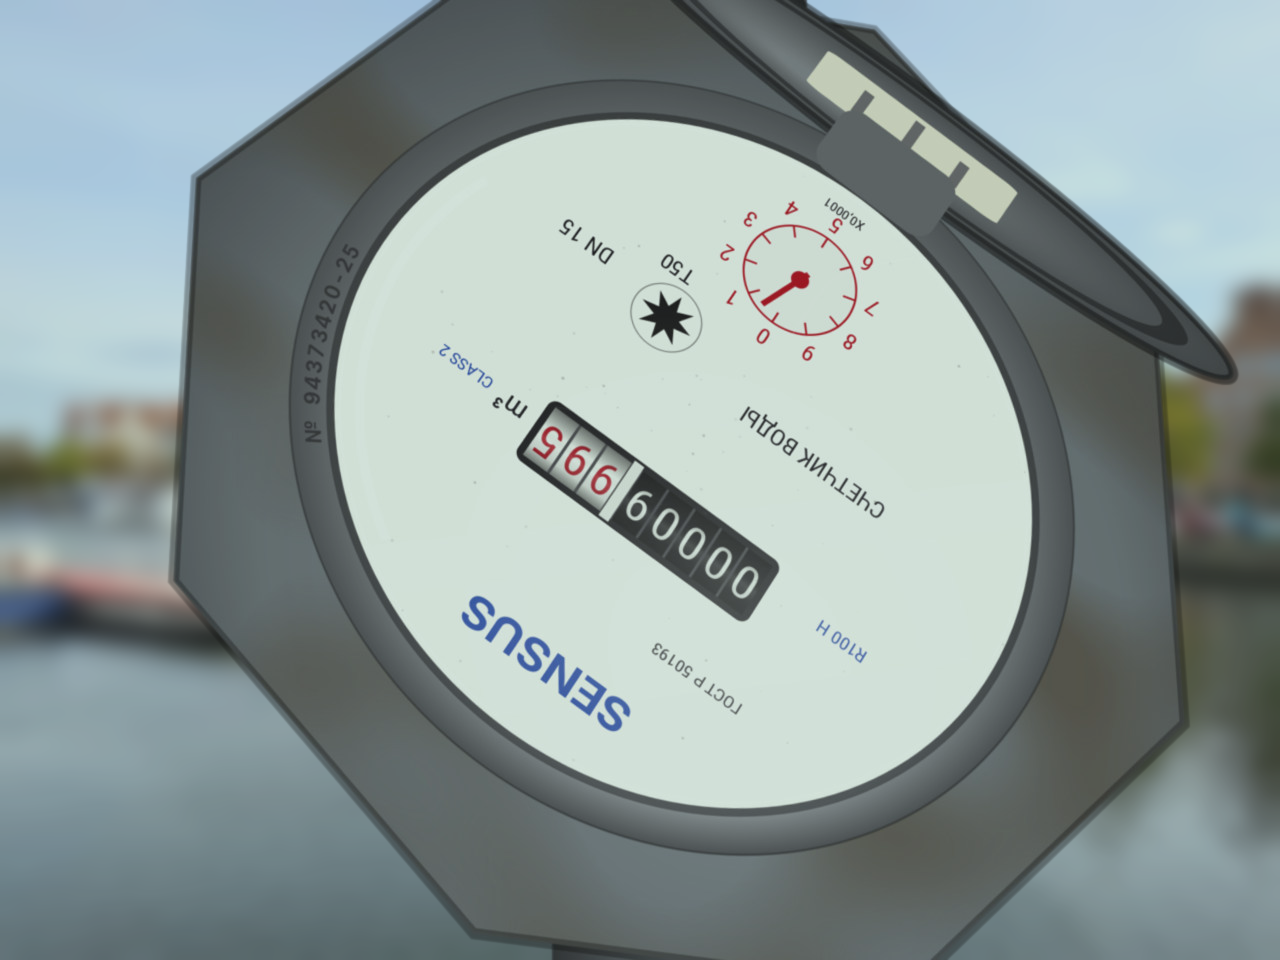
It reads value=9.9950 unit=m³
